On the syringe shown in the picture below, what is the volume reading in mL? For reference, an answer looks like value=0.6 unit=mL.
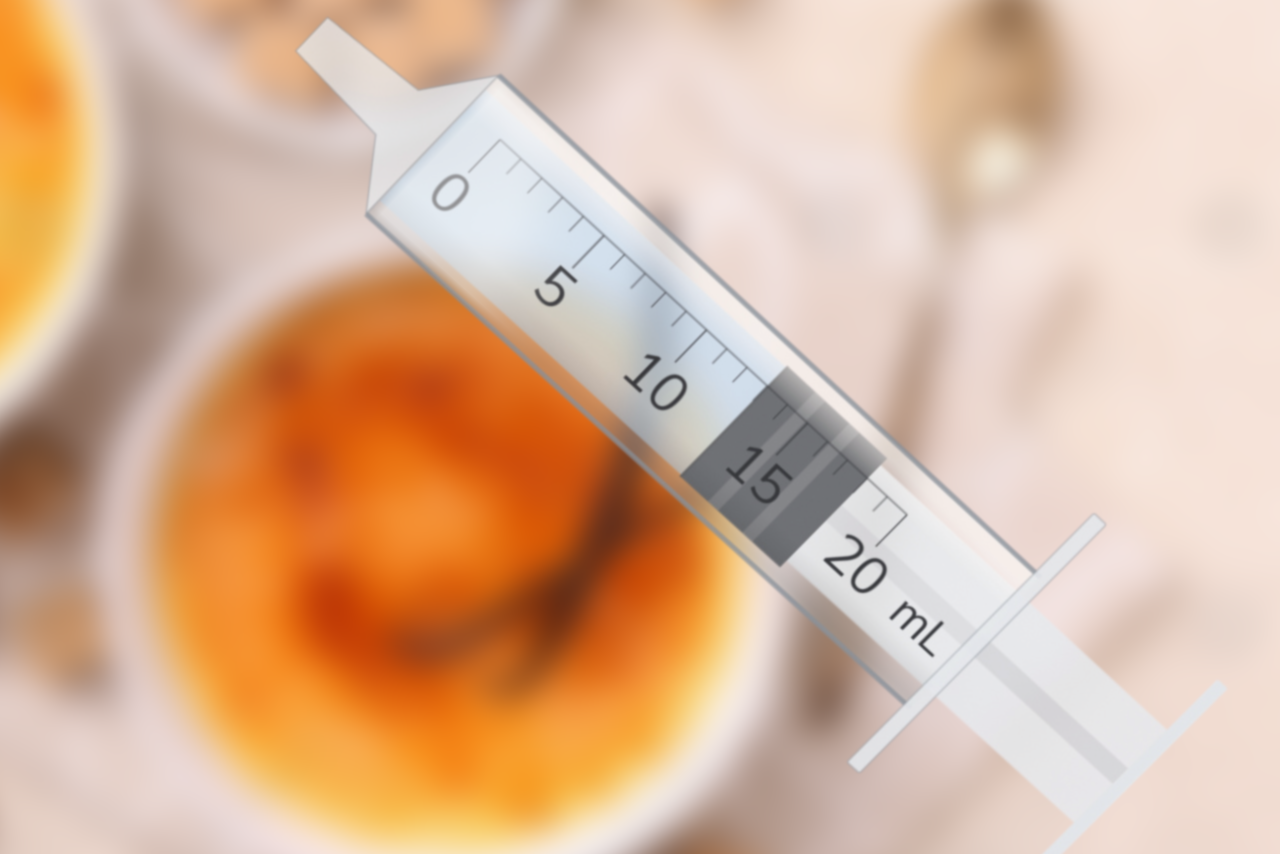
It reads value=13 unit=mL
